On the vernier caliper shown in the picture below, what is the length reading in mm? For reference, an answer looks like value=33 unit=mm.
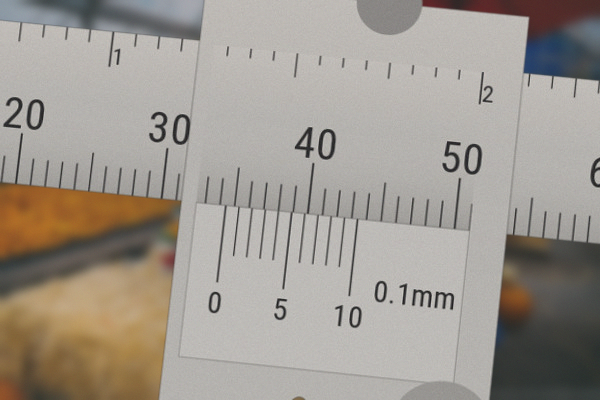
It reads value=34.4 unit=mm
